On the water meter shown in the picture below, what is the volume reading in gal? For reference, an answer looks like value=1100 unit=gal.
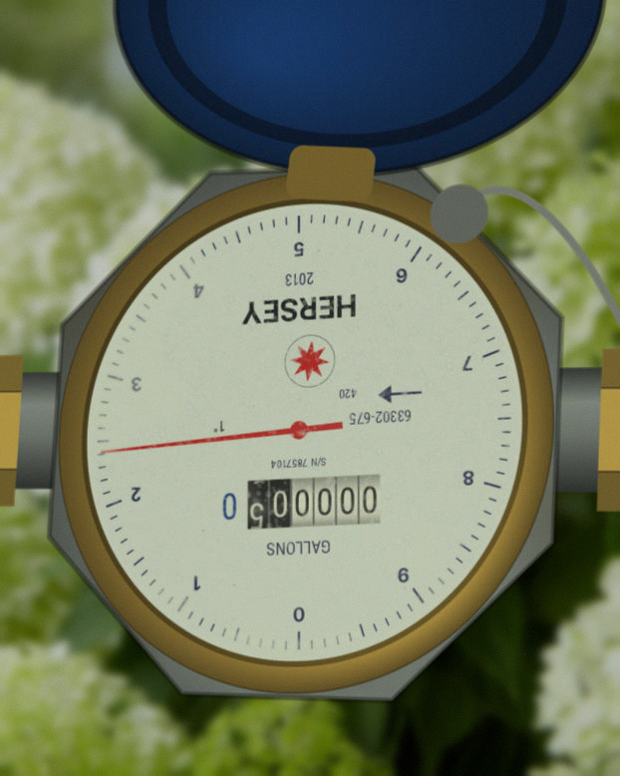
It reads value=52.4 unit=gal
